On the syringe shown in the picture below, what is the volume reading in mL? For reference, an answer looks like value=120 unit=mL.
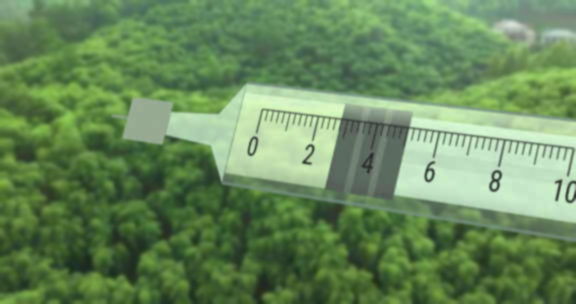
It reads value=2.8 unit=mL
